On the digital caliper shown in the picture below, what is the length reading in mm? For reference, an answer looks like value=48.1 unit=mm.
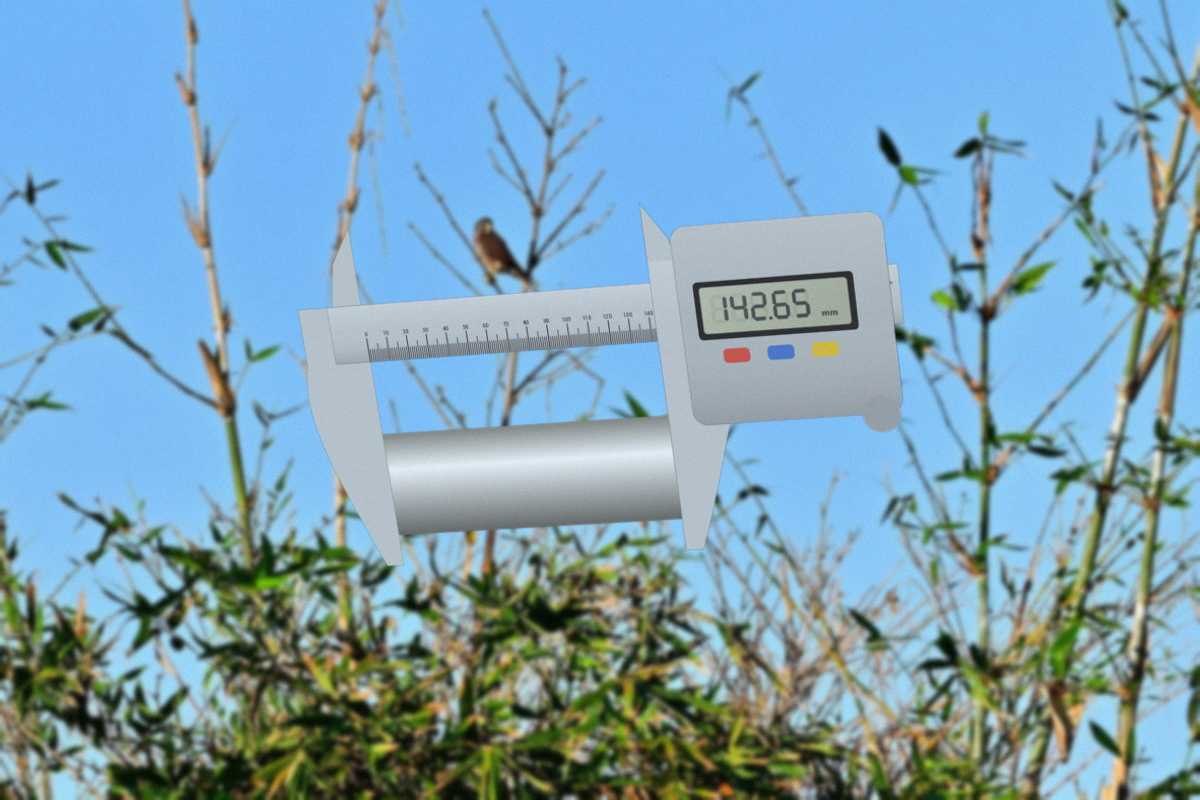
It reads value=142.65 unit=mm
